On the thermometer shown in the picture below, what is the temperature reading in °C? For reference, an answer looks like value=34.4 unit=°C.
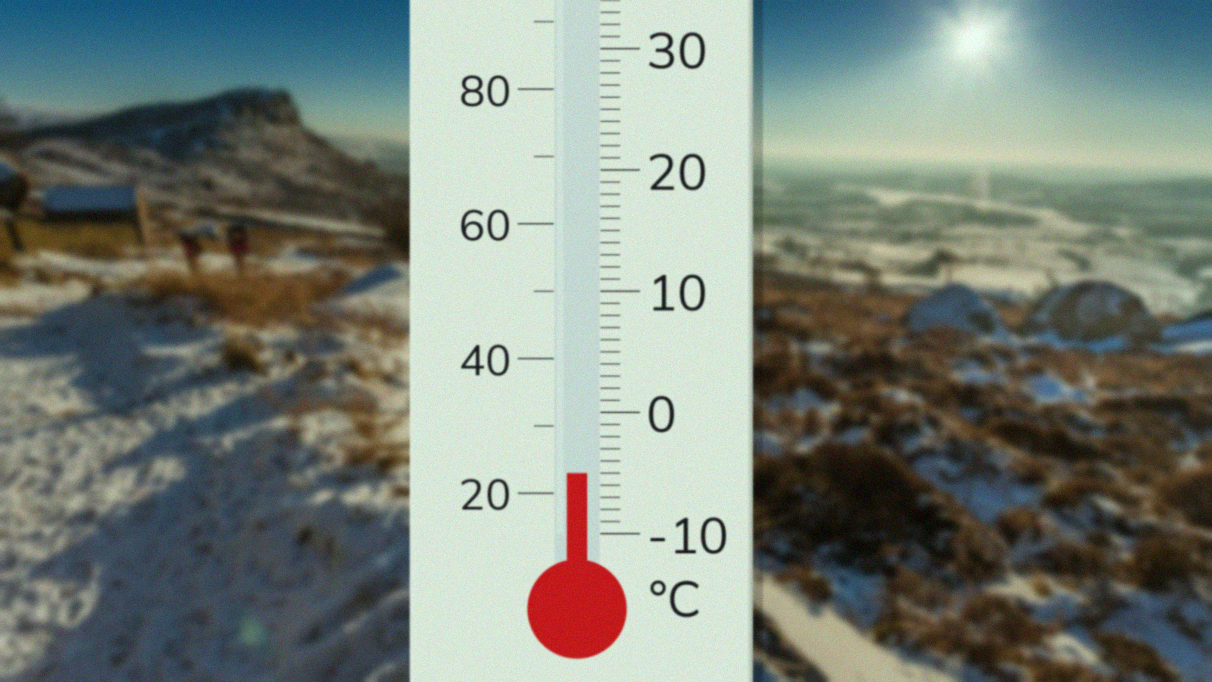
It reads value=-5 unit=°C
